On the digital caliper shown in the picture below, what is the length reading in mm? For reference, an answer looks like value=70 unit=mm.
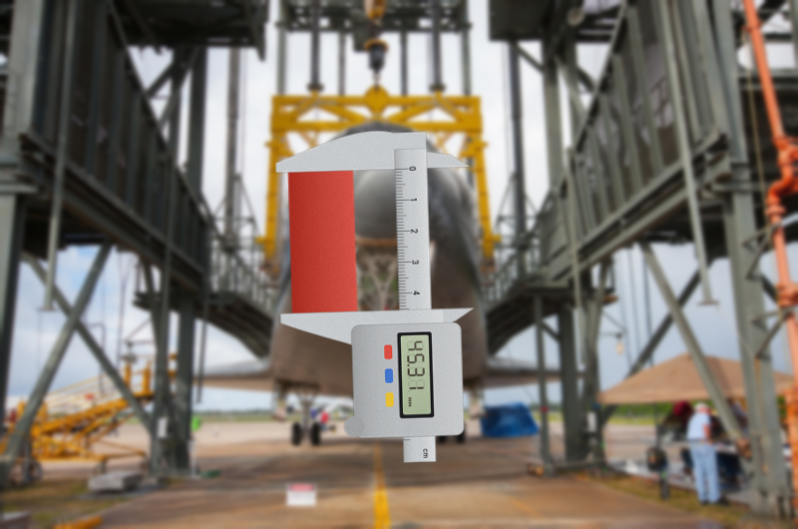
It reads value=45.31 unit=mm
